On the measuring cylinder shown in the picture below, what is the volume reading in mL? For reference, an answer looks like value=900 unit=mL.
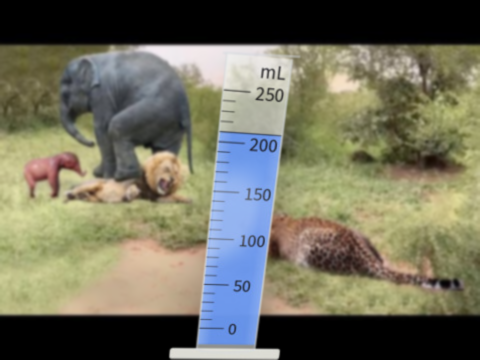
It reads value=210 unit=mL
